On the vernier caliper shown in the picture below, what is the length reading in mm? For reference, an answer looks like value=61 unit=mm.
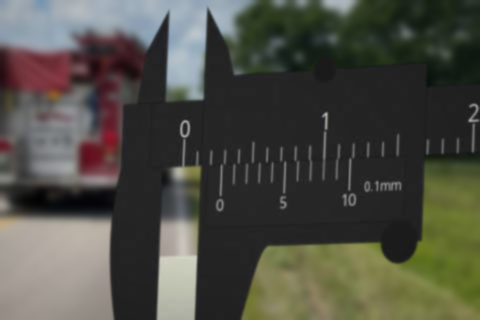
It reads value=2.8 unit=mm
